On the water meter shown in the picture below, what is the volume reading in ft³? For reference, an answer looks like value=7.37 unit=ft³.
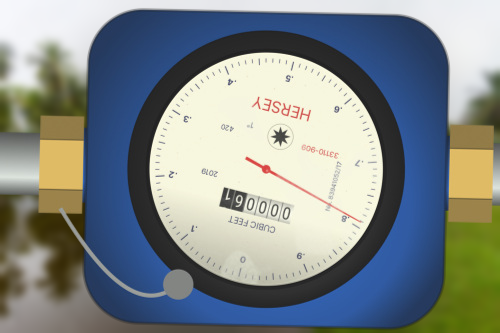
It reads value=60.79 unit=ft³
